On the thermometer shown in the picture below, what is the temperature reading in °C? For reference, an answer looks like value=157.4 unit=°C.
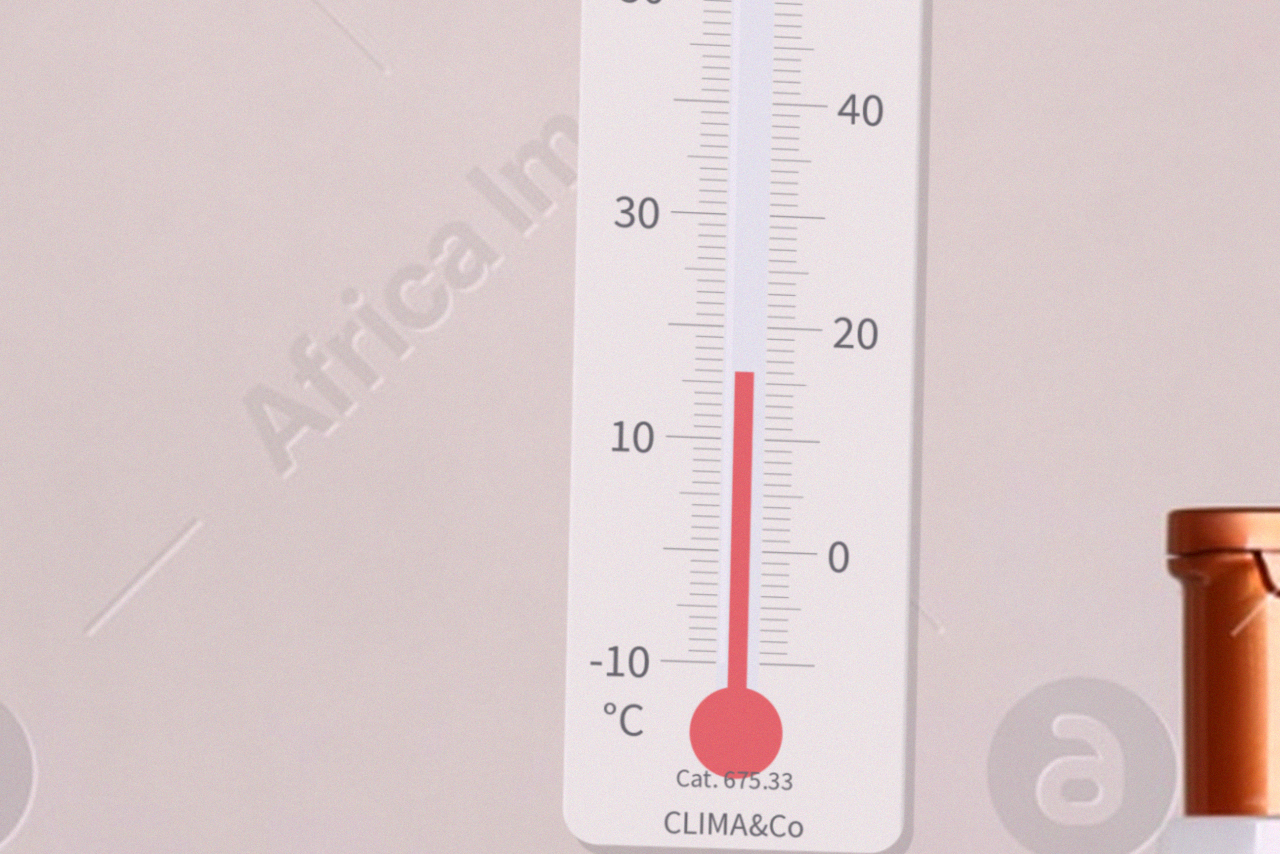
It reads value=16 unit=°C
